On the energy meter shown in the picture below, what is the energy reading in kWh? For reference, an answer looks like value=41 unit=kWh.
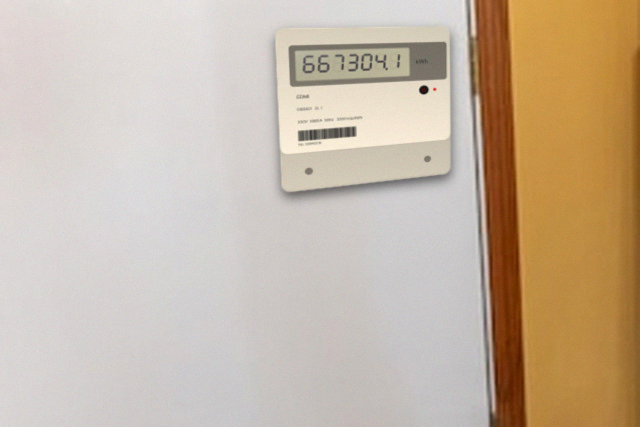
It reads value=667304.1 unit=kWh
